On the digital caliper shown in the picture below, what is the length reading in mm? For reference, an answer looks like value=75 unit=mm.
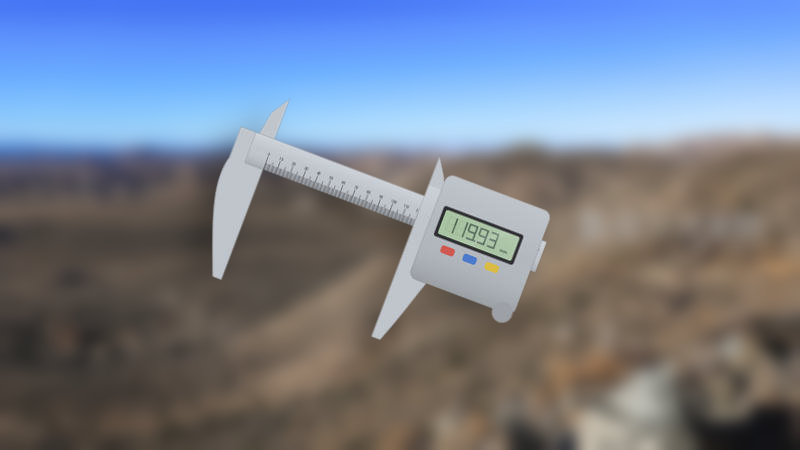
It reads value=119.93 unit=mm
